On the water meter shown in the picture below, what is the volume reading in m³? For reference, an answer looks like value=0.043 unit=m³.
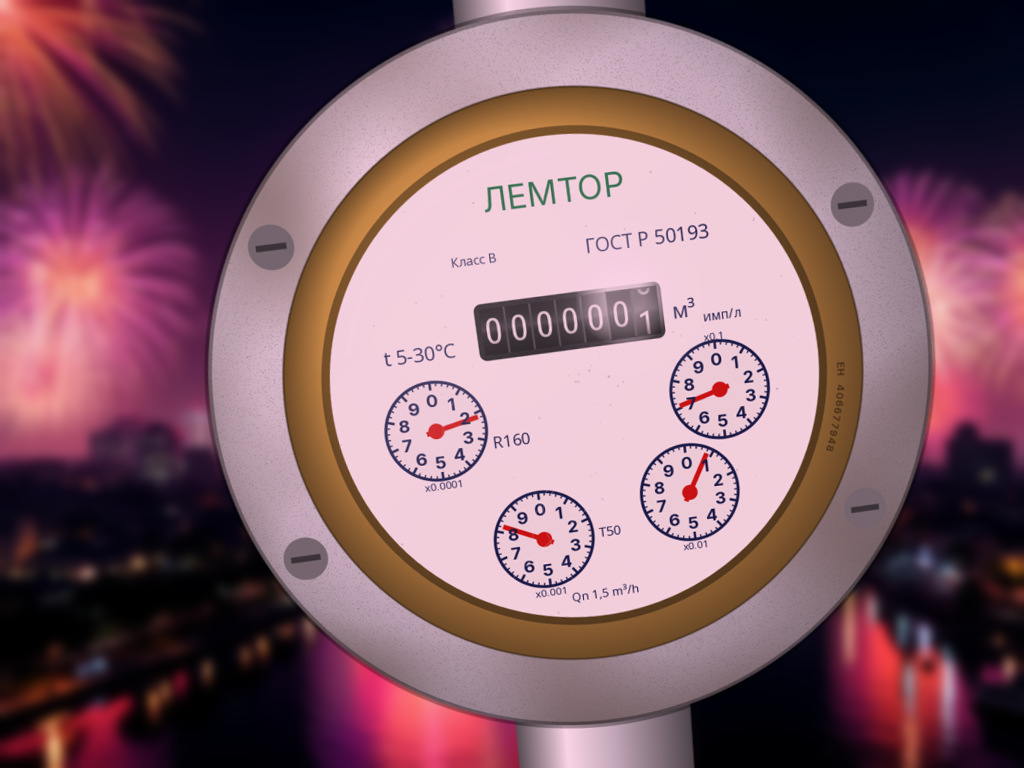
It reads value=0.7082 unit=m³
